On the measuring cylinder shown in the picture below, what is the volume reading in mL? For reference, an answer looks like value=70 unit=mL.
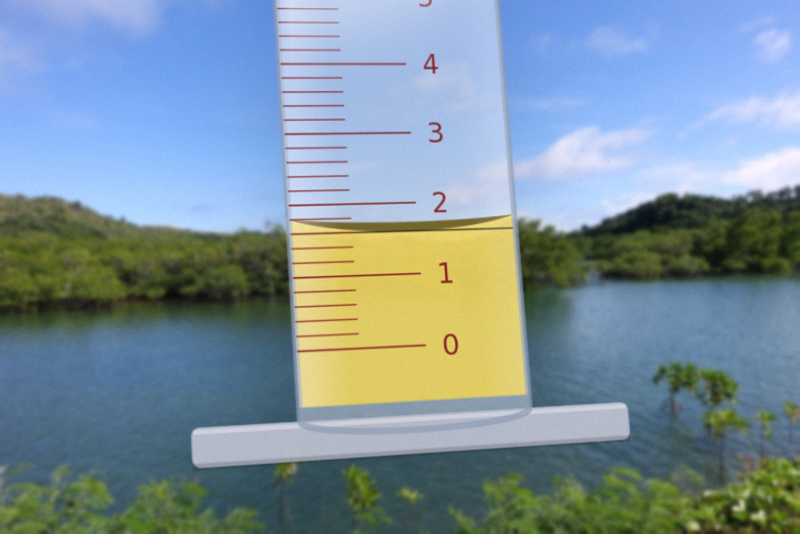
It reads value=1.6 unit=mL
